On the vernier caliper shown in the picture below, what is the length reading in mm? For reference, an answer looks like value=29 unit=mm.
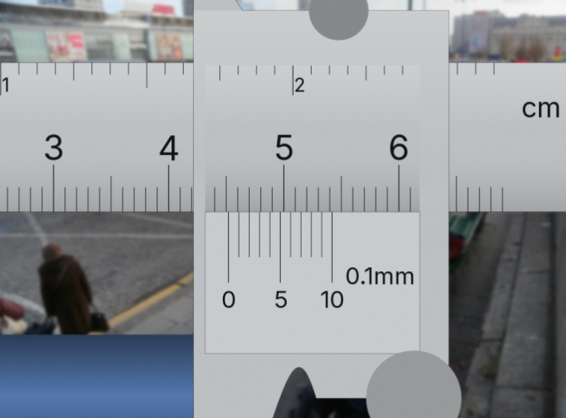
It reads value=45.2 unit=mm
